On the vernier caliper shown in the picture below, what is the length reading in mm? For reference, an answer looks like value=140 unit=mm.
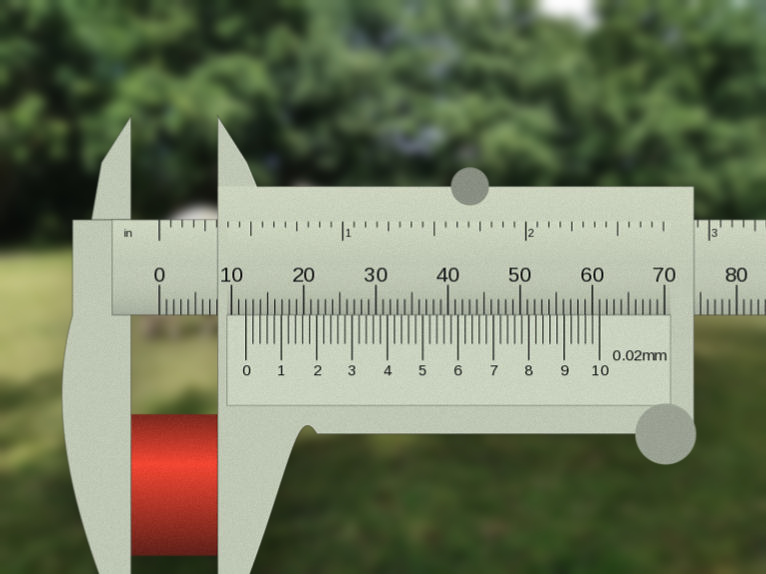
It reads value=12.0 unit=mm
